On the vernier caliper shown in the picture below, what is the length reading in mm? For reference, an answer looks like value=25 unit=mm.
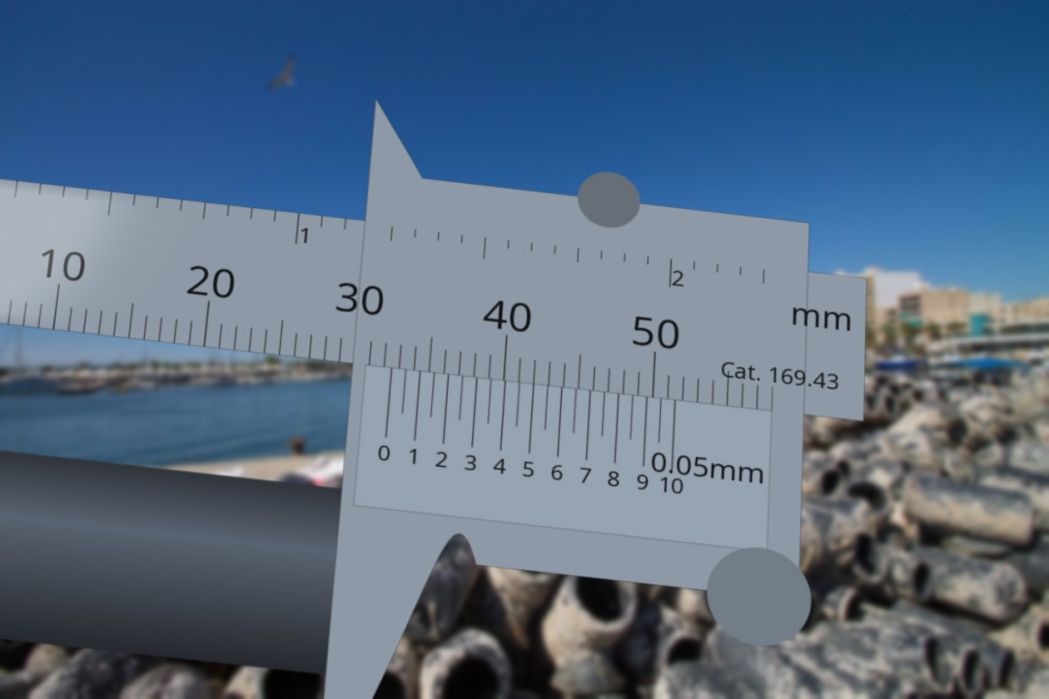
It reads value=32.5 unit=mm
